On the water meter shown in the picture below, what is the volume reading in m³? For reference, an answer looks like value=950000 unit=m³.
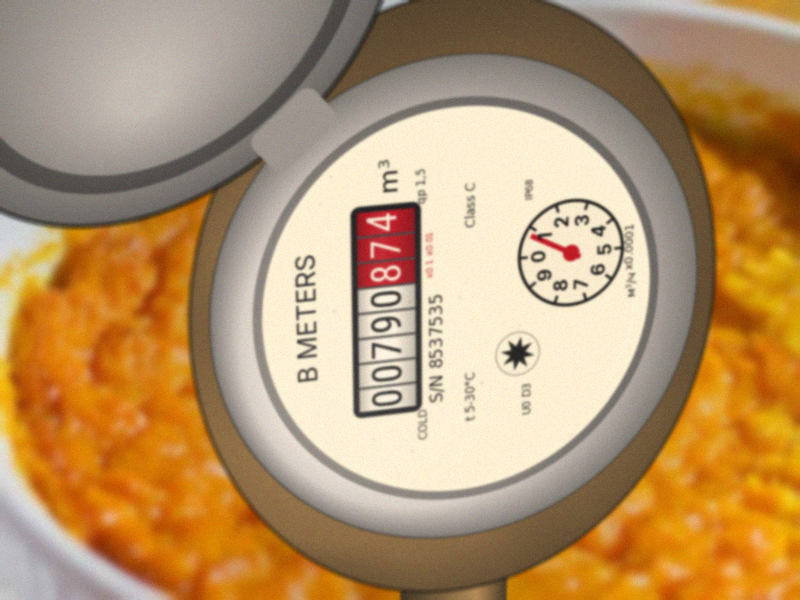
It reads value=790.8740 unit=m³
